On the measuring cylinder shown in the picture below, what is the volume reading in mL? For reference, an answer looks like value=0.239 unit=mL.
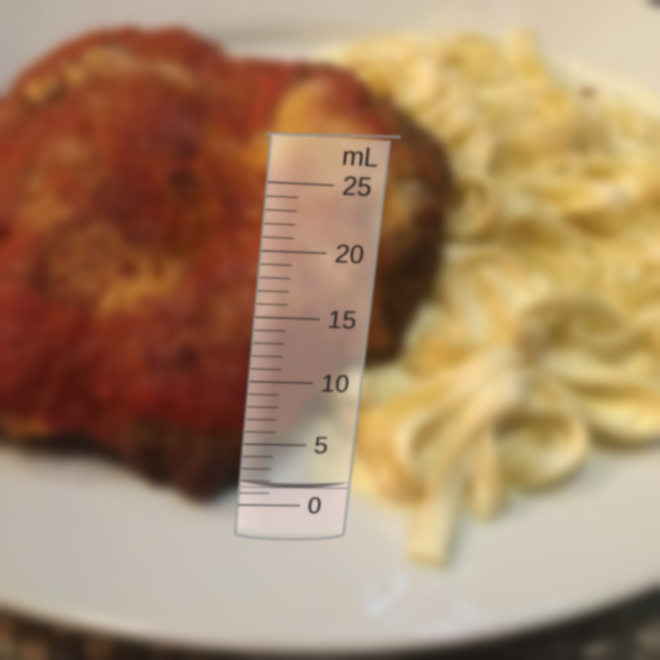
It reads value=1.5 unit=mL
